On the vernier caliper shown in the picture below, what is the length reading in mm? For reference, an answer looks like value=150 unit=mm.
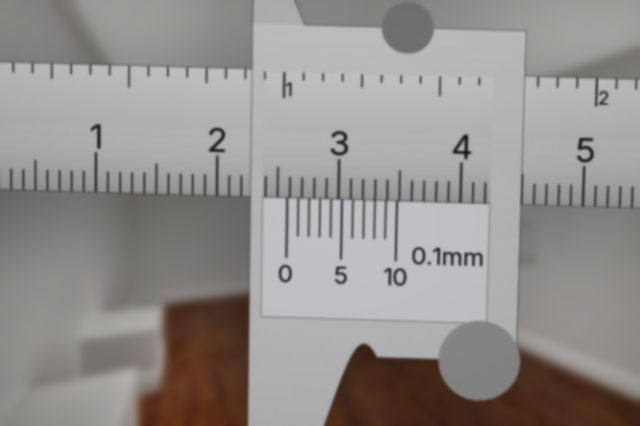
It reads value=25.8 unit=mm
